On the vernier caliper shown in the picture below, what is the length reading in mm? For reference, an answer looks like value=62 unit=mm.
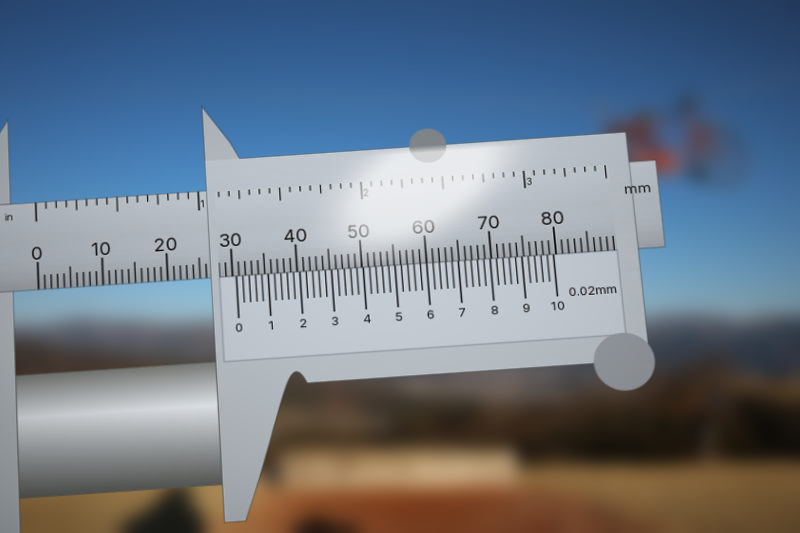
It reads value=30.6 unit=mm
